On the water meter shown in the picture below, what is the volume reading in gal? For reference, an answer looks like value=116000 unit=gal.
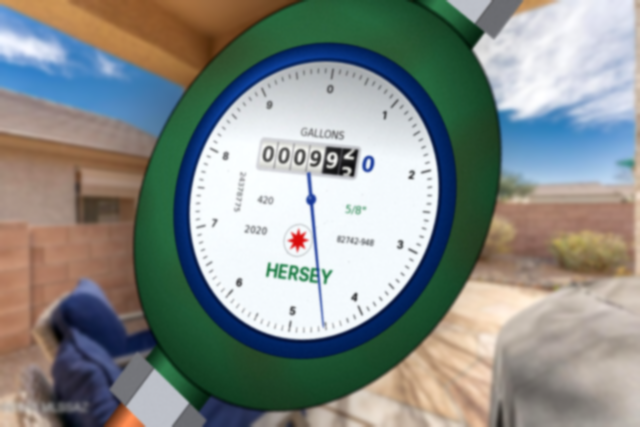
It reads value=9924.5 unit=gal
